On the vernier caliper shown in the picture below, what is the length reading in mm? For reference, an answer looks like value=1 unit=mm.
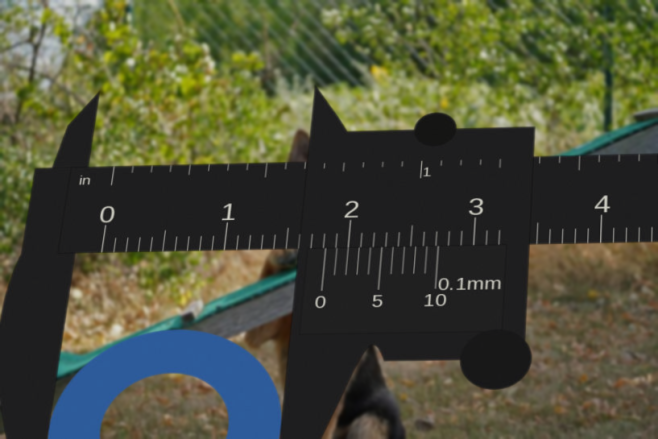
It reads value=18.2 unit=mm
